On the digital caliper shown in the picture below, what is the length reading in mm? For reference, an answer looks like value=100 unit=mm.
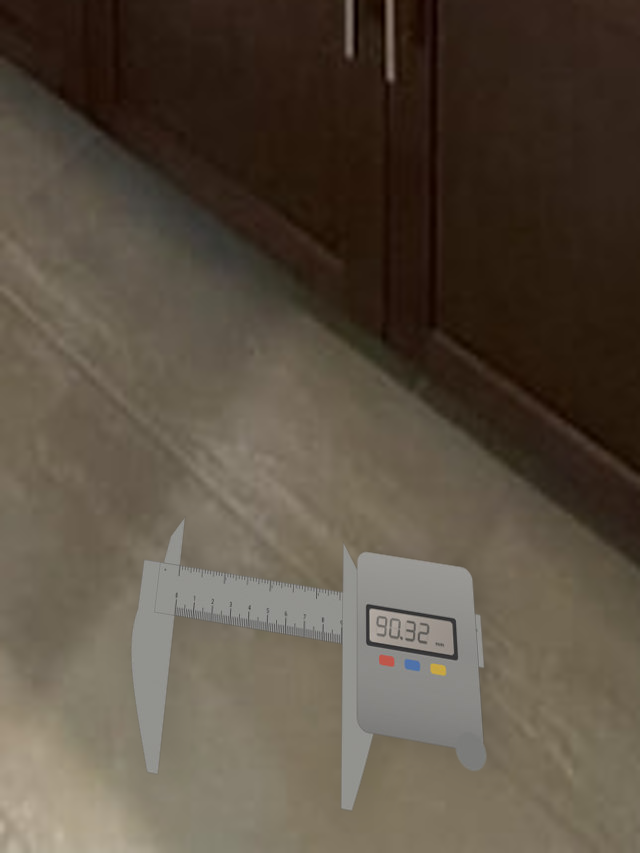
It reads value=90.32 unit=mm
